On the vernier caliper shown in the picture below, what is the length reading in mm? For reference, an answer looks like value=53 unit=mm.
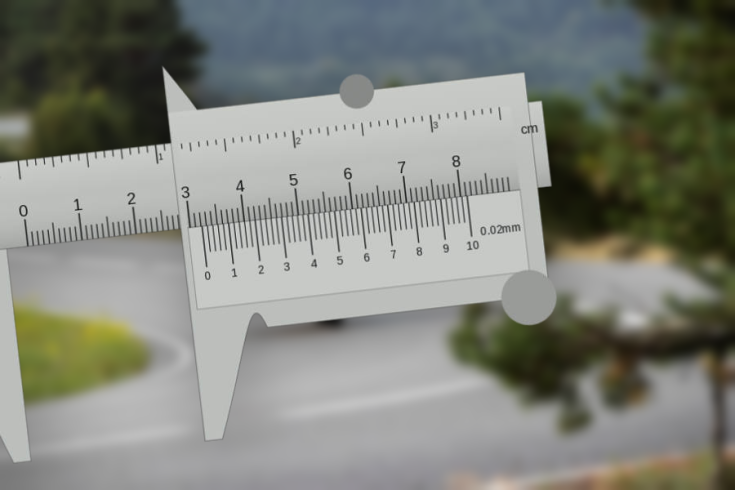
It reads value=32.2 unit=mm
